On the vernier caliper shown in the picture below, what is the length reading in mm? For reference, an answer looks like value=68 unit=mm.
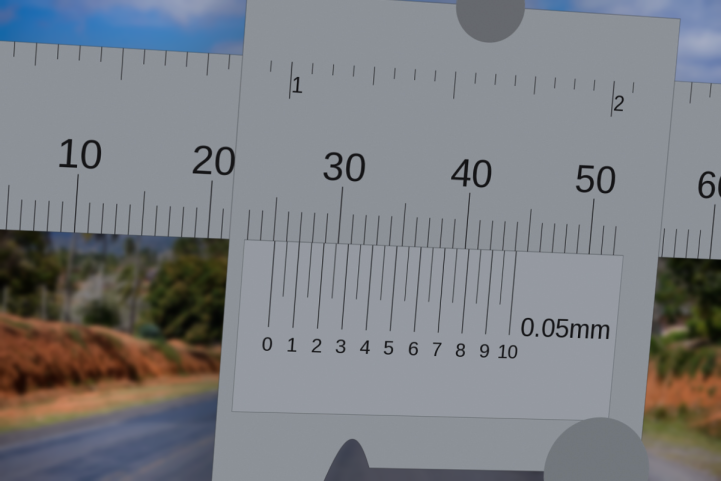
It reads value=25.1 unit=mm
